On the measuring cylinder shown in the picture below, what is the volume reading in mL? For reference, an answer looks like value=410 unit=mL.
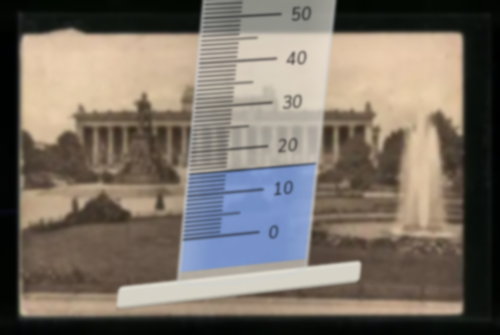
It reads value=15 unit=mL
